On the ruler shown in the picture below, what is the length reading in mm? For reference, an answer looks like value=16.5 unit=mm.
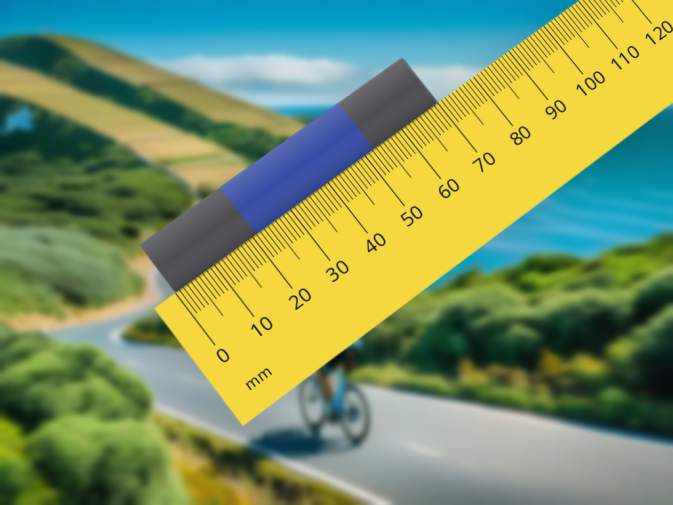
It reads value=70 unit=mm
